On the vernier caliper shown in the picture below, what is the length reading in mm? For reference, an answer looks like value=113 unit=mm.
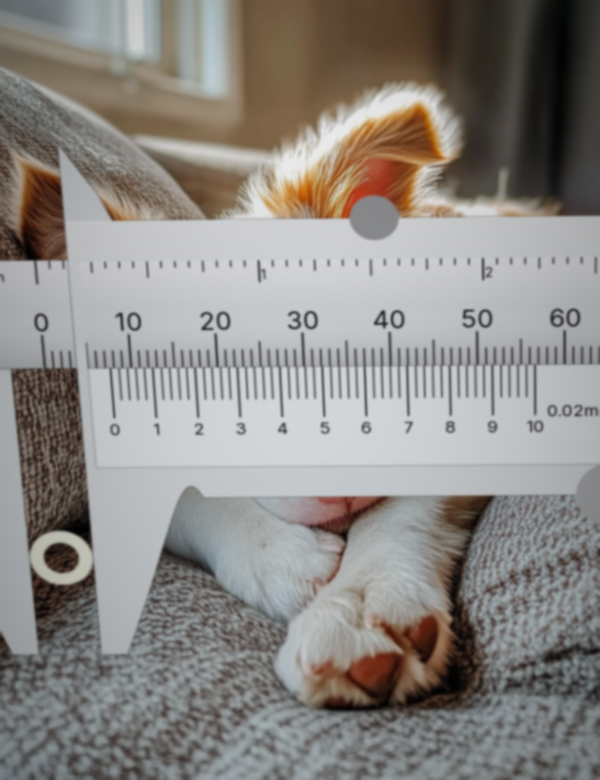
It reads value=7.6 unit=mm
